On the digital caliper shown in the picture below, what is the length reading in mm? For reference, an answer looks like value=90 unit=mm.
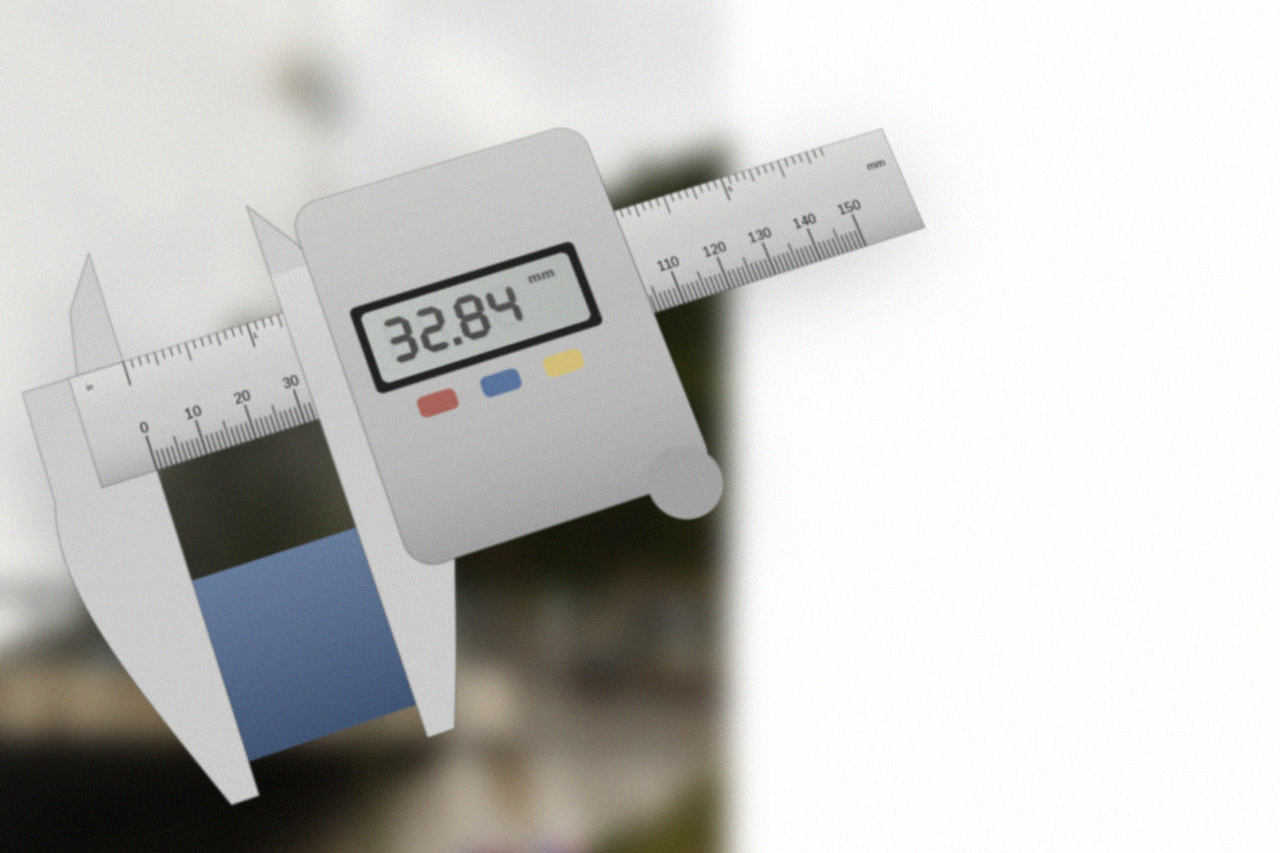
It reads value=32.84 unit=mm
